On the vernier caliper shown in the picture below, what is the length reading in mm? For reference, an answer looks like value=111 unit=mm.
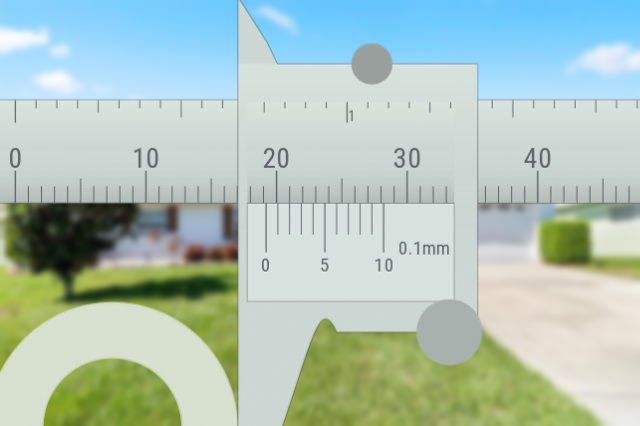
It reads value=19.2 unit=mm
